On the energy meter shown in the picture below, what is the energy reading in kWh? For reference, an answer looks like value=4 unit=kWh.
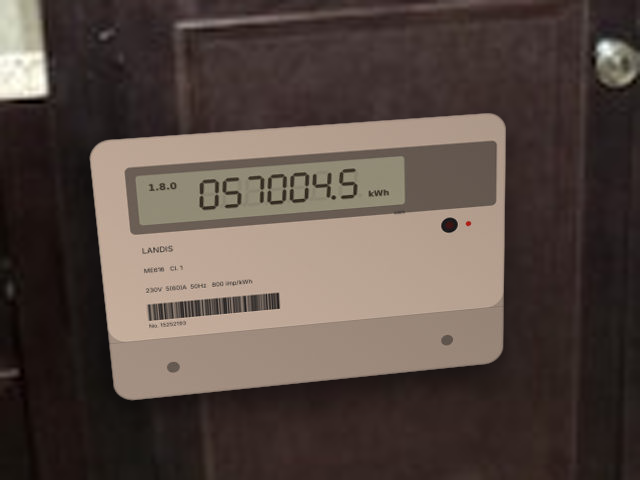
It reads value=57004.5 unit=kWh
